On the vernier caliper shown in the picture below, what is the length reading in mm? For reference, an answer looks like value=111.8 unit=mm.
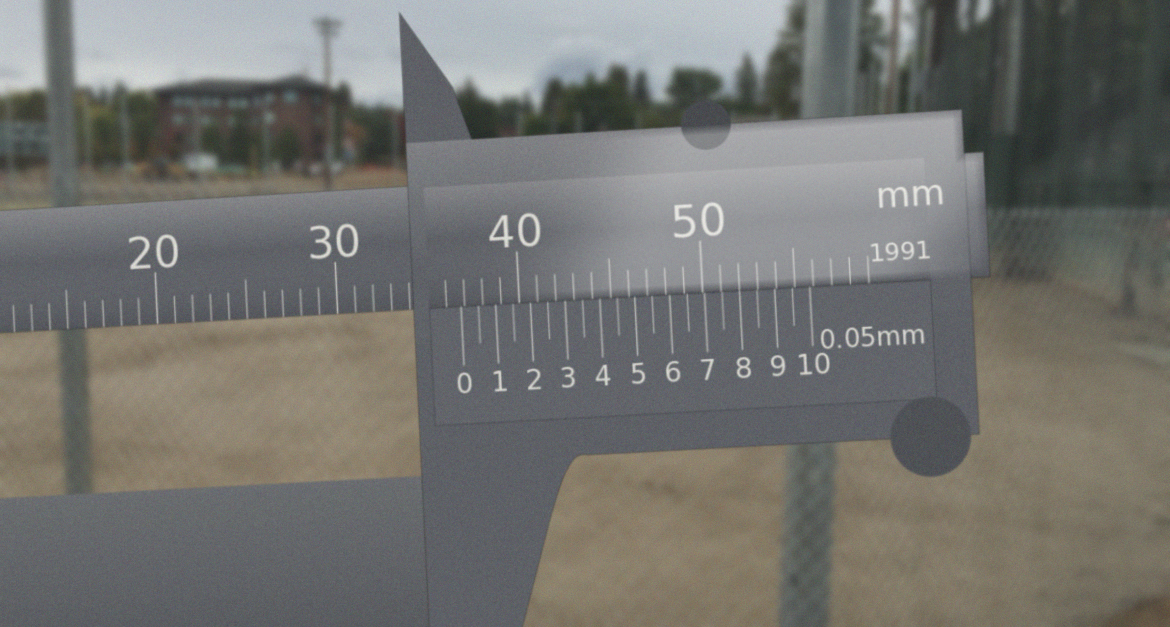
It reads value=36.8 unit=mm
